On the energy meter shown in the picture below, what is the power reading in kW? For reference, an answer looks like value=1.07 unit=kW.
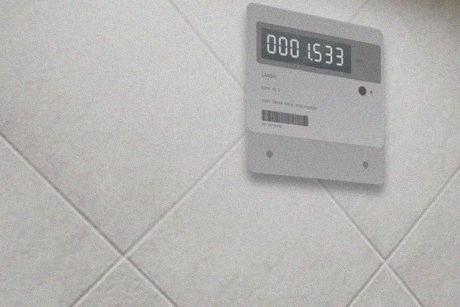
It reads value=1.533 unit=kW
